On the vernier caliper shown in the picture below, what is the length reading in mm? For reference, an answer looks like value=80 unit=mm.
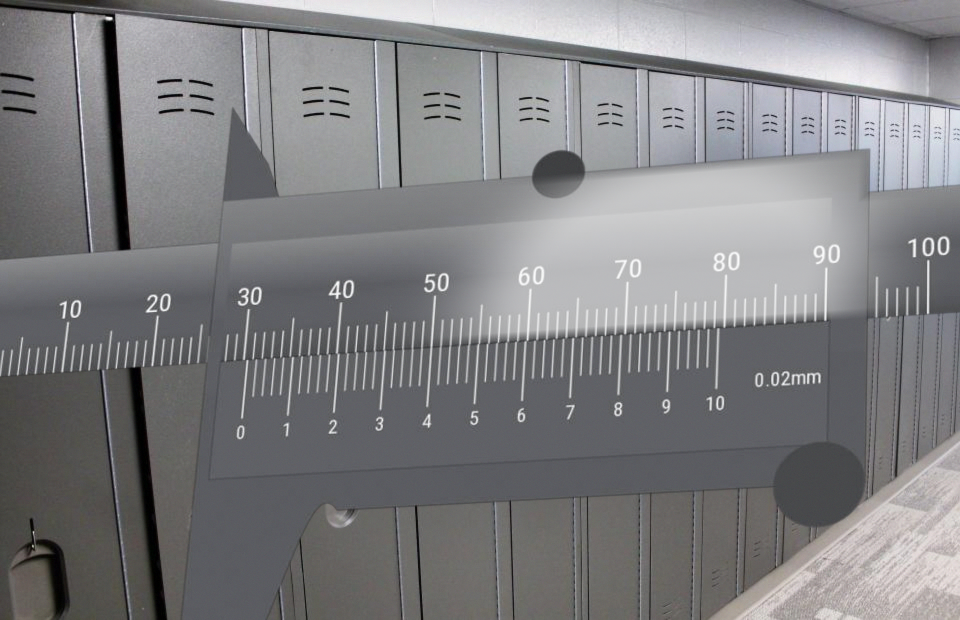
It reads value=30.4 unit=mm
